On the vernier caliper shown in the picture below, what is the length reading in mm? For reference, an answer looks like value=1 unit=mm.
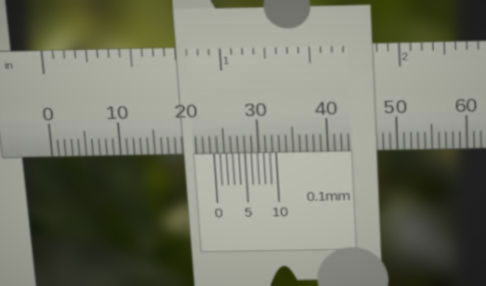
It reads value=23.5 unit=mm
